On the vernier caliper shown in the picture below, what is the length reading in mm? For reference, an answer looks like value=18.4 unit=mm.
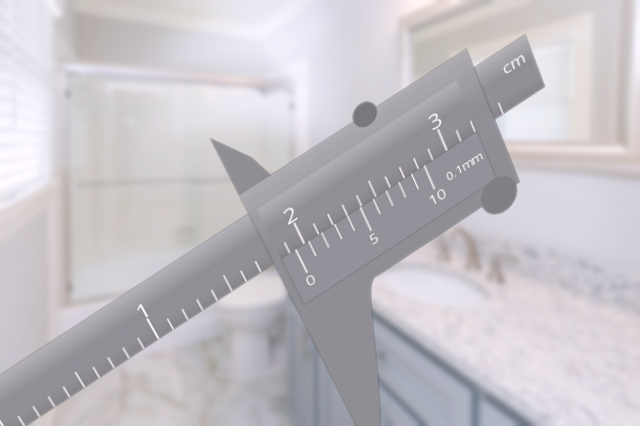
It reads value=19.4 unit=mm
